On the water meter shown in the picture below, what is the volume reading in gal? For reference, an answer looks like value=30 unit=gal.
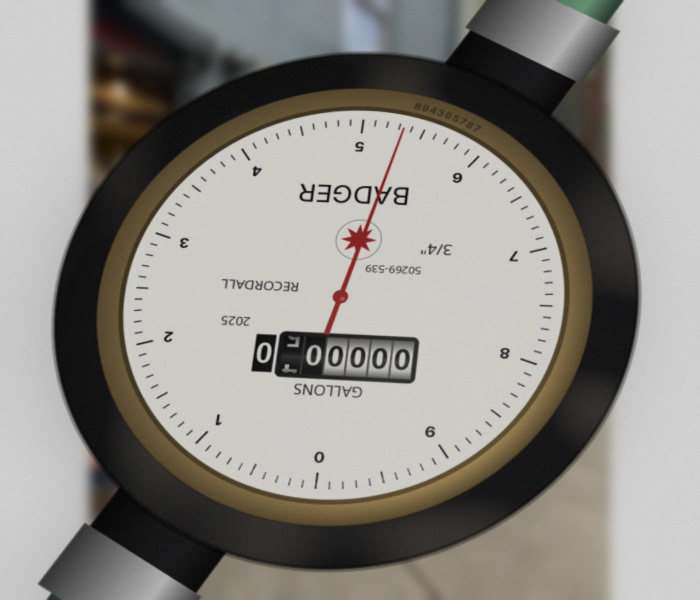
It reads value=45.3 unit=gal
